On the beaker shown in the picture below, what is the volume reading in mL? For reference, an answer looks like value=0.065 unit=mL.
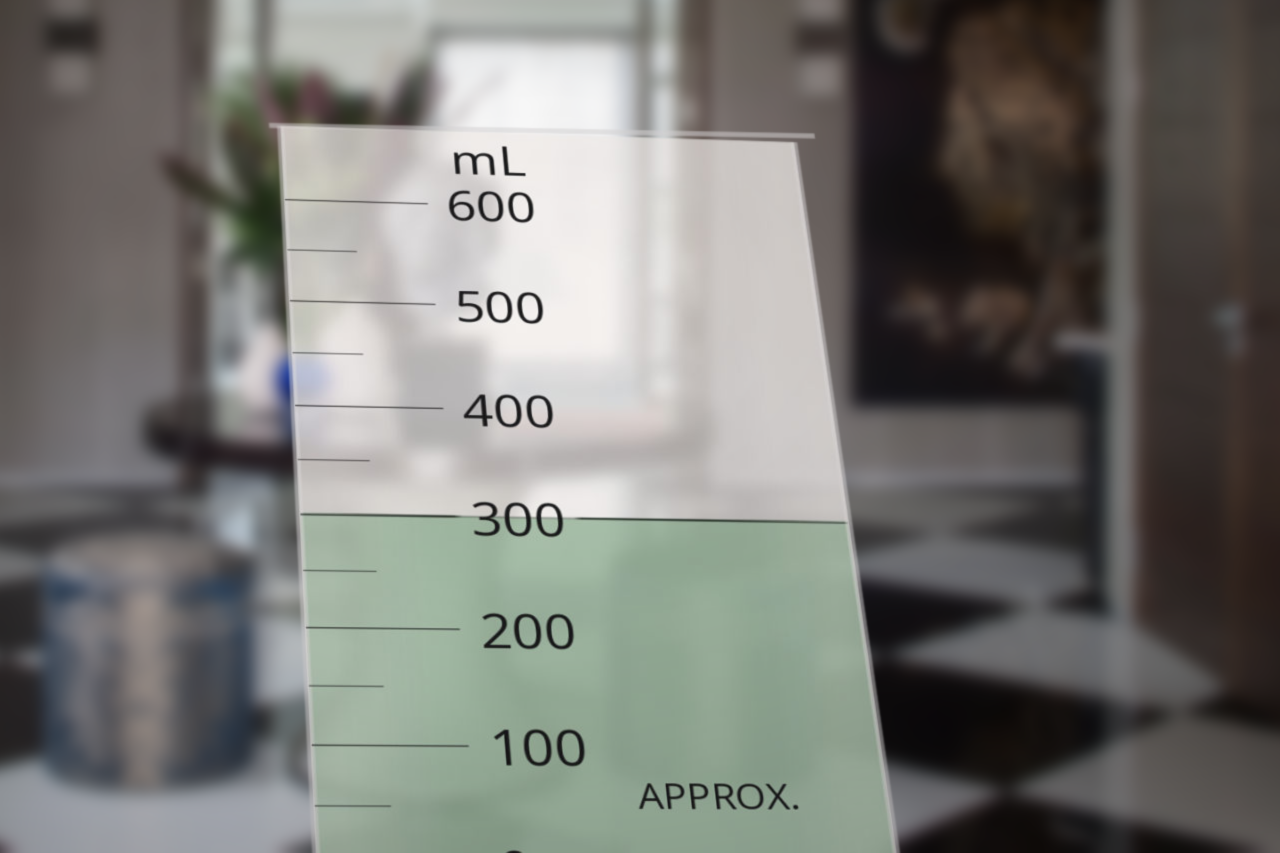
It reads value=300 unit=mL
